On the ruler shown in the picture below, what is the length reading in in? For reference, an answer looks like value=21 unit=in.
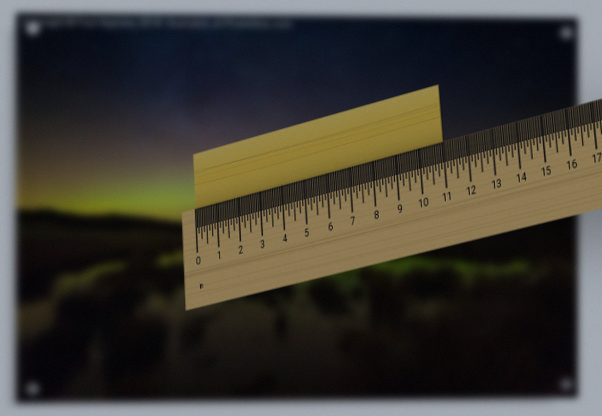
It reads value=11 unit=in
